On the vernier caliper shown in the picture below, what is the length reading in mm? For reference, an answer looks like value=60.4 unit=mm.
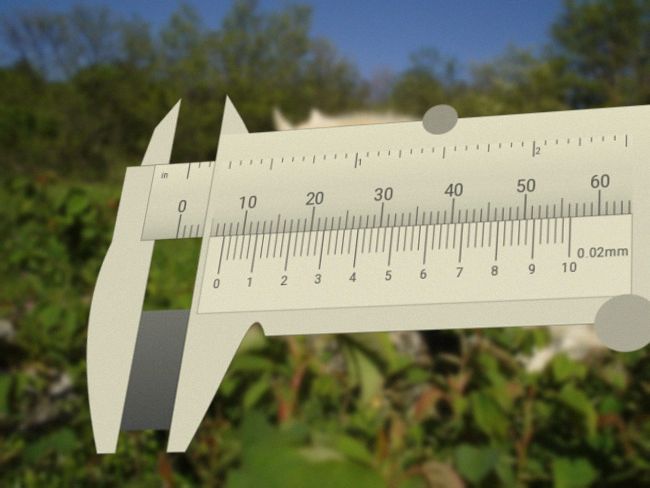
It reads value=7.2 unit=mm
